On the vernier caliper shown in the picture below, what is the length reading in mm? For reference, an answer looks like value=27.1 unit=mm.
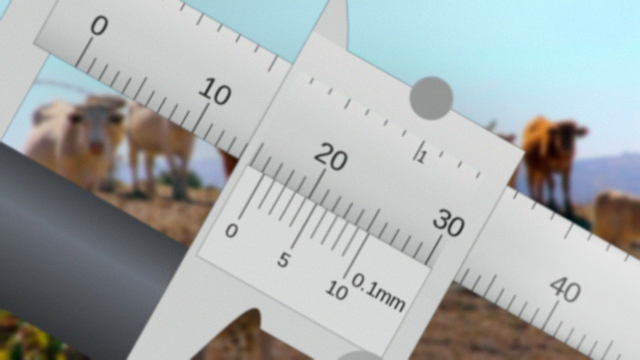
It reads value=16.2 unit=mm
